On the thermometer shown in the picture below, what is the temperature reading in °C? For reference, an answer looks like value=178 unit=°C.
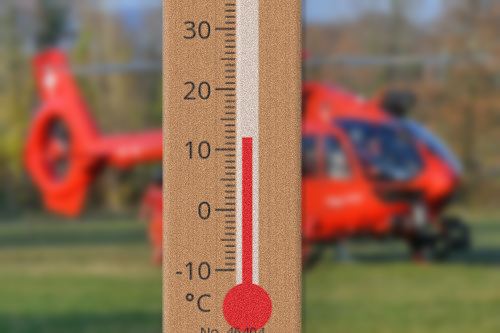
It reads value=12 unit=°C
